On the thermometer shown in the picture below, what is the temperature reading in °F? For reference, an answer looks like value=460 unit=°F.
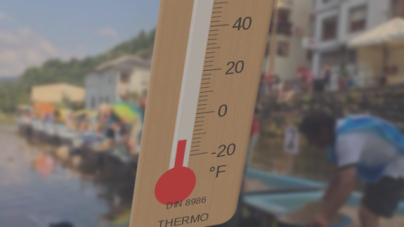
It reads value=-12 unit=°F
